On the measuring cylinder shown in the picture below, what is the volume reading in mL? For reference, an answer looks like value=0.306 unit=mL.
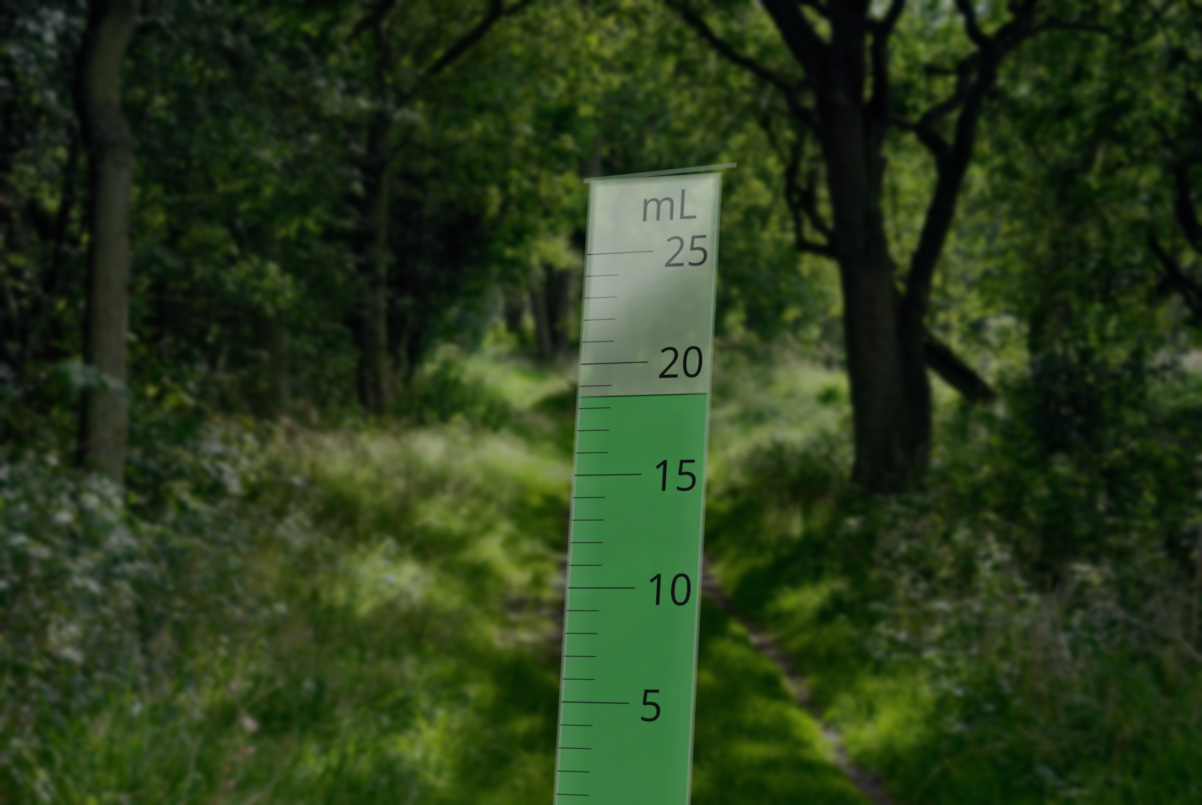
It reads value=18.5 unit=mL
